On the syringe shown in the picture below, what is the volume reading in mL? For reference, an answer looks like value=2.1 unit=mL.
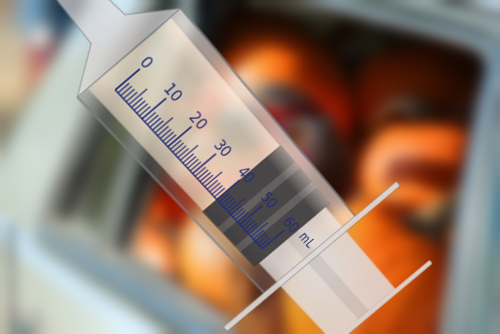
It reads value=40 unit=mL
